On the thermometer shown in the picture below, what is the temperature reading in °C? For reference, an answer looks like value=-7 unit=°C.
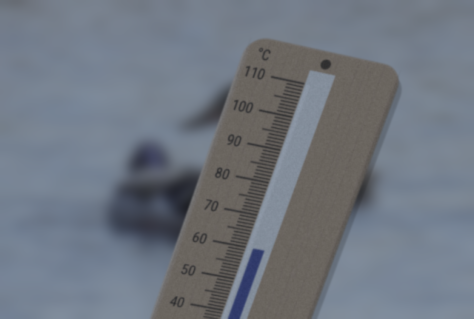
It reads value=60 unit=°C
